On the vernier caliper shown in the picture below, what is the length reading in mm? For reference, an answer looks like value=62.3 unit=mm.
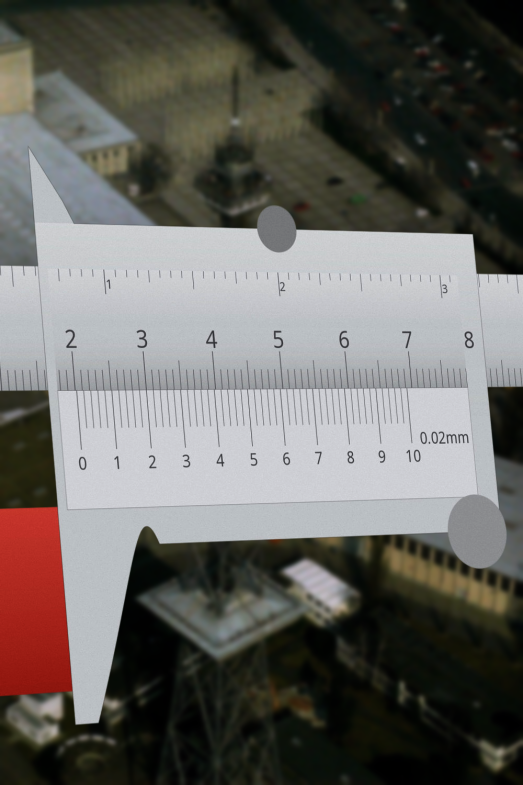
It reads value=20.2 unit=mm
